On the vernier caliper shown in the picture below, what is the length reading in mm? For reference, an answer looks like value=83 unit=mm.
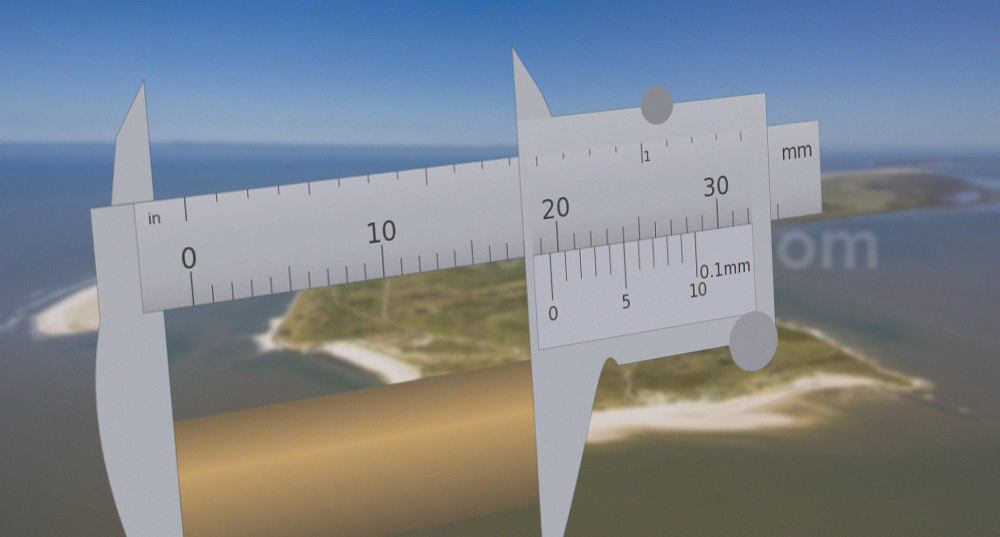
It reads value=19.5 unit=mm
